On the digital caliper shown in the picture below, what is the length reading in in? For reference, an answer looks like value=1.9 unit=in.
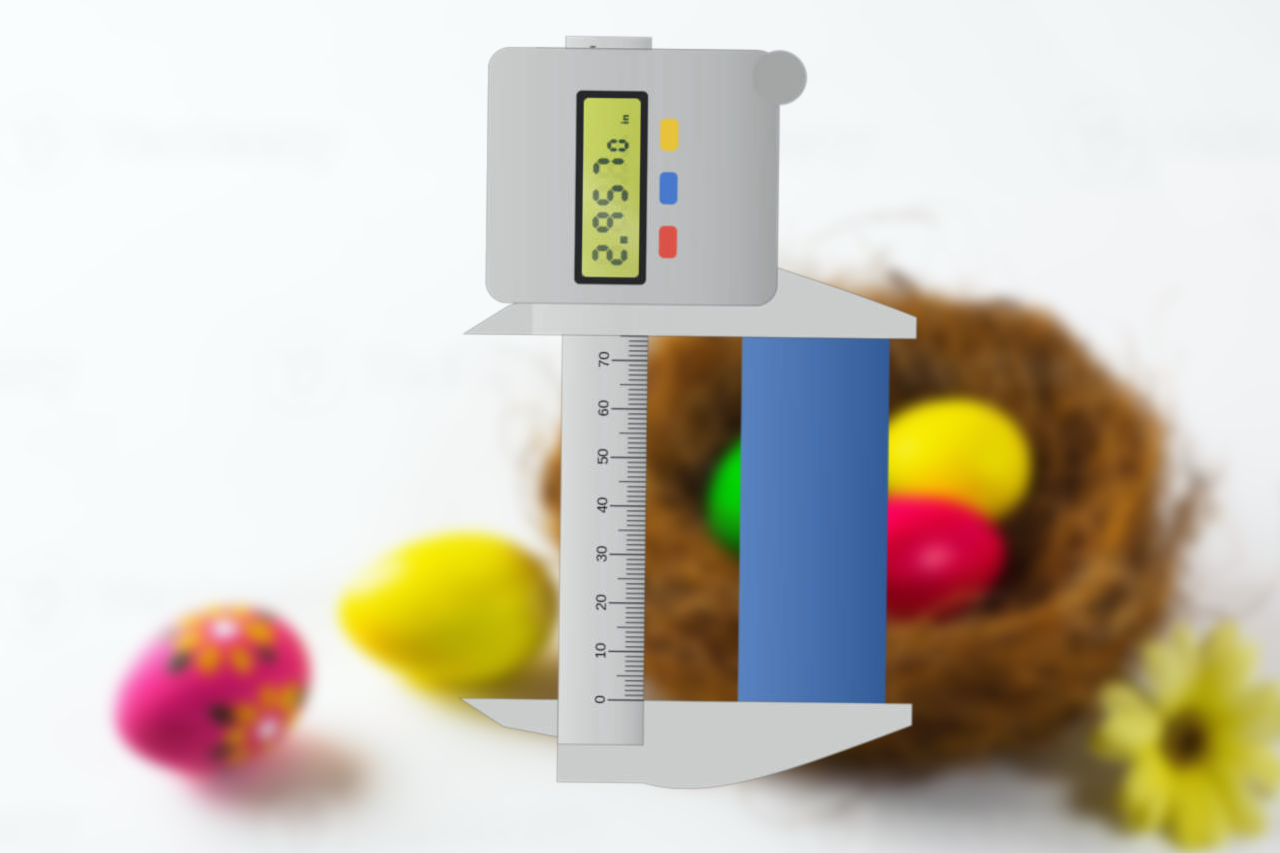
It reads value=2.9570 unit=in
